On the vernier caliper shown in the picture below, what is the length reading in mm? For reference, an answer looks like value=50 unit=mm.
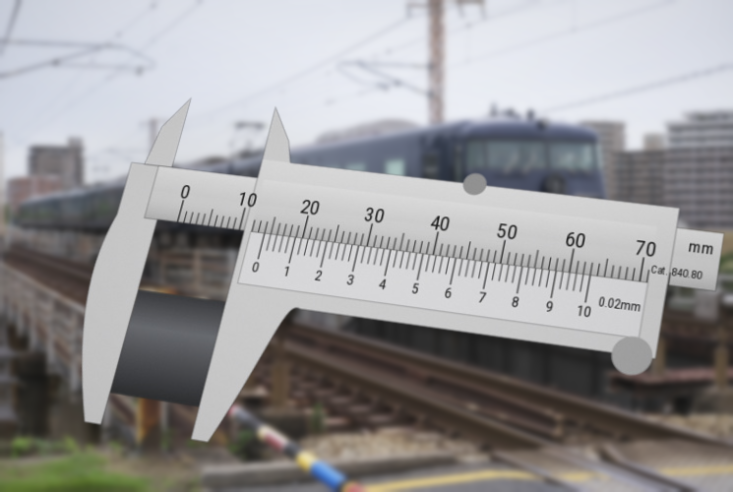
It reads value=14.0 unit=mm
